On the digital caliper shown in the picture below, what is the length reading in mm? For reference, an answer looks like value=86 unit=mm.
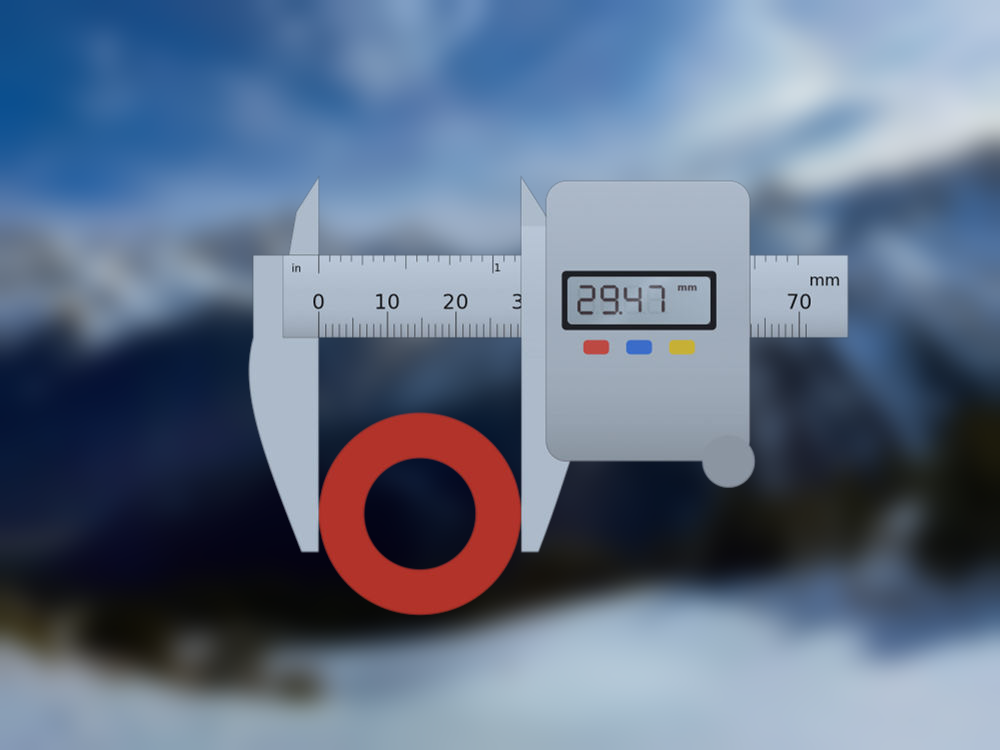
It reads value=29.47 unit=mm
